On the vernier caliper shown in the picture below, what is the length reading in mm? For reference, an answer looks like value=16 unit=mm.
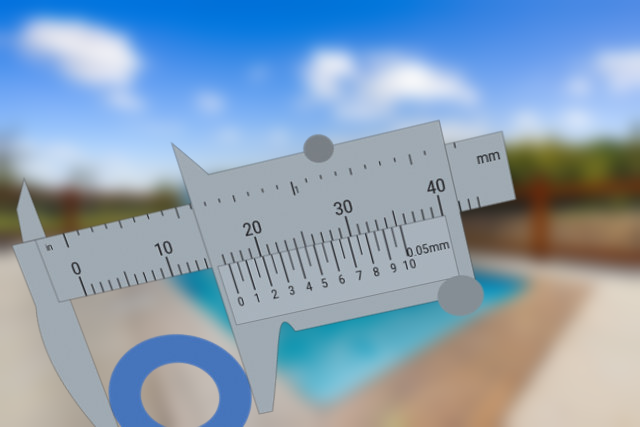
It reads value=16.4 unit=mm
